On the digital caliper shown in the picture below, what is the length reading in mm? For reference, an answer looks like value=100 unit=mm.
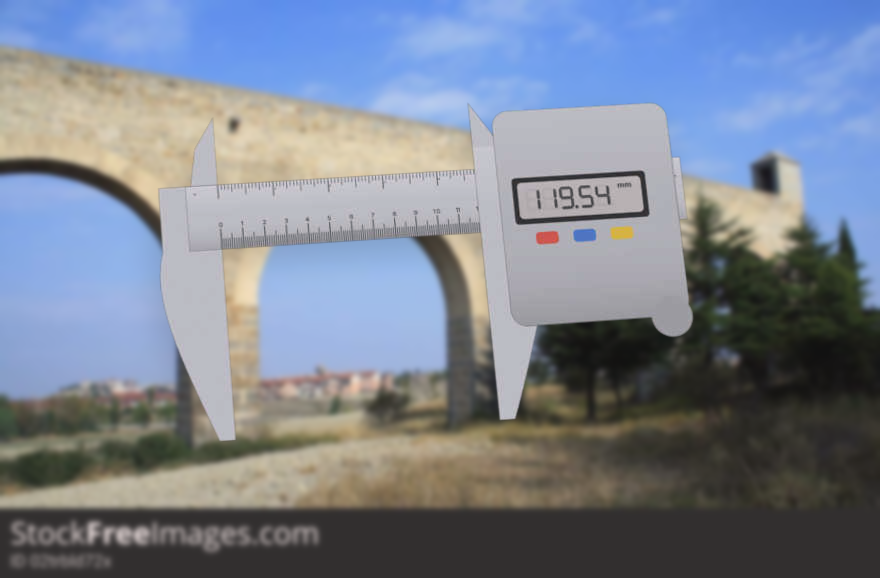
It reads value=119.54 unit=mm
